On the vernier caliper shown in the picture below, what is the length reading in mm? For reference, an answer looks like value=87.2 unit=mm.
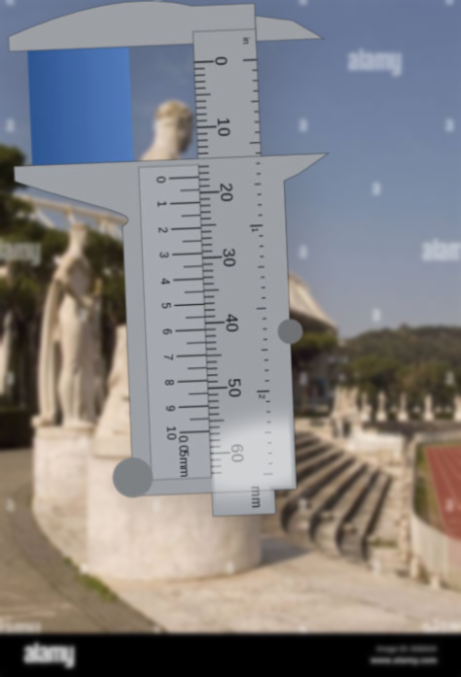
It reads value=17.6 unit=mm
